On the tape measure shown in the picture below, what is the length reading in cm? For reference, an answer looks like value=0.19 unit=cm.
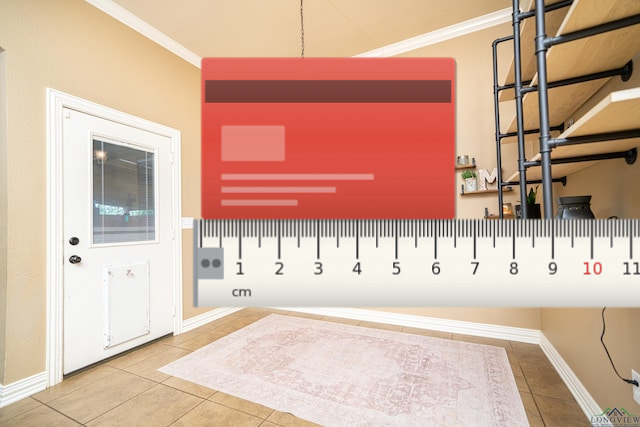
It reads value=6.5 unit=cm
